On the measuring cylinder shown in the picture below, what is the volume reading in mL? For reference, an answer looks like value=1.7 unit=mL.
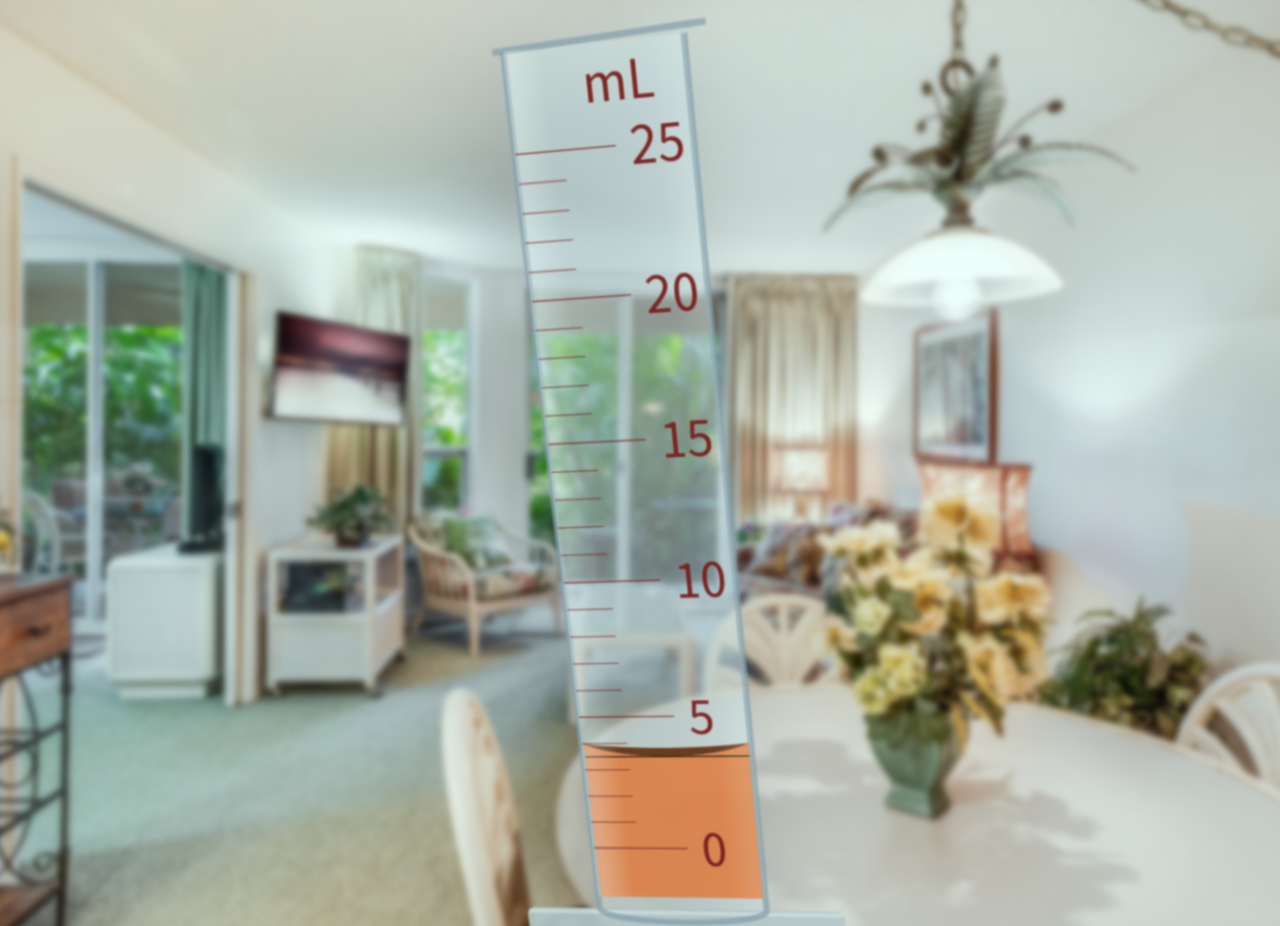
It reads value=3.5 unit=mL
